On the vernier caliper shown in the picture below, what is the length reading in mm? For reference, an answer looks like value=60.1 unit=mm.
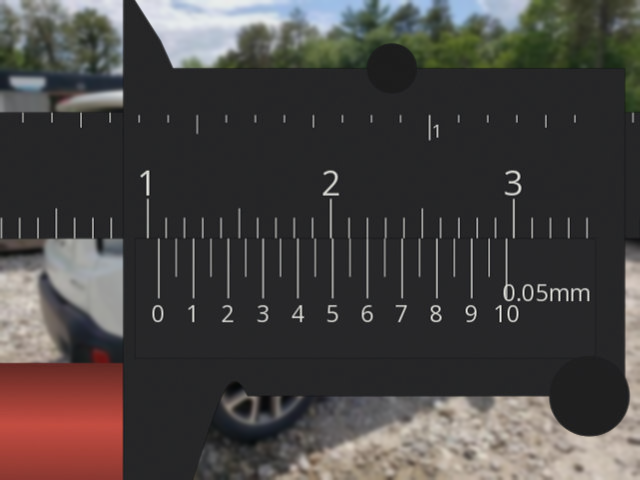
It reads value=10.6 unit=mm
